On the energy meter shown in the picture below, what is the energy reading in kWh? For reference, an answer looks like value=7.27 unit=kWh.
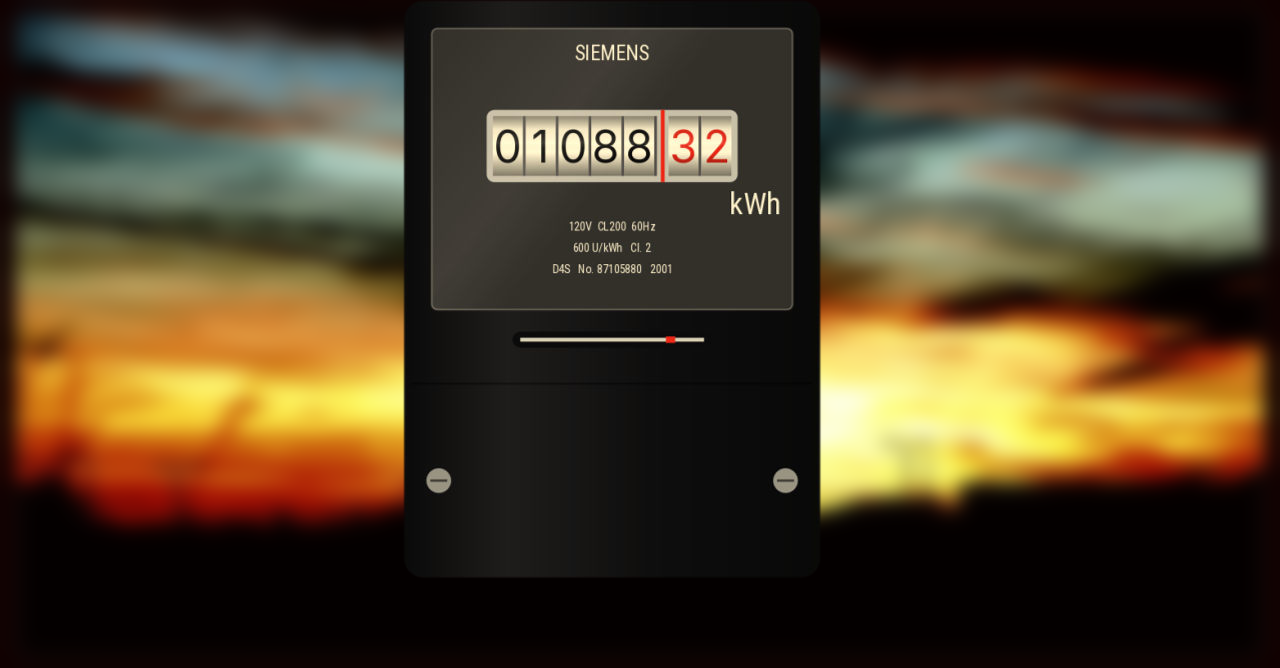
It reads value=1088.32 unit=kWh
